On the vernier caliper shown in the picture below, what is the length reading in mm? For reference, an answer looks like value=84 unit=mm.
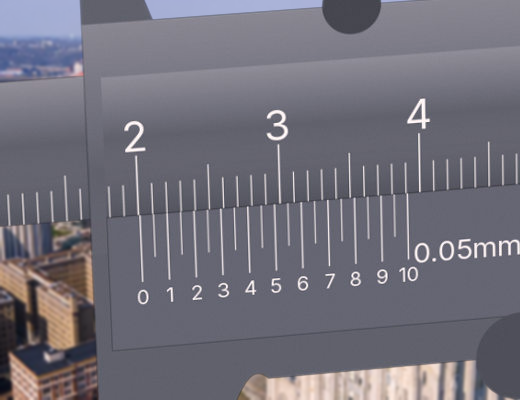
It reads value=20.1 unit=mm
